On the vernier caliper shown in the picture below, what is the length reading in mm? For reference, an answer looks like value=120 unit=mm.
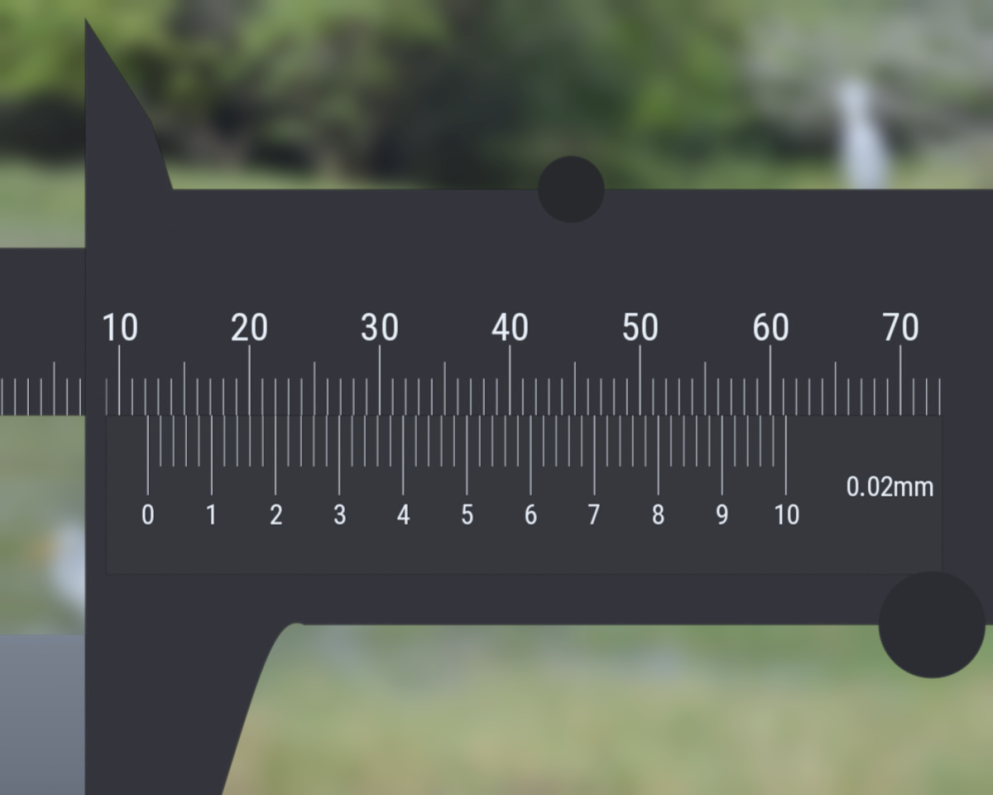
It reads value=12.2 unit=mm
